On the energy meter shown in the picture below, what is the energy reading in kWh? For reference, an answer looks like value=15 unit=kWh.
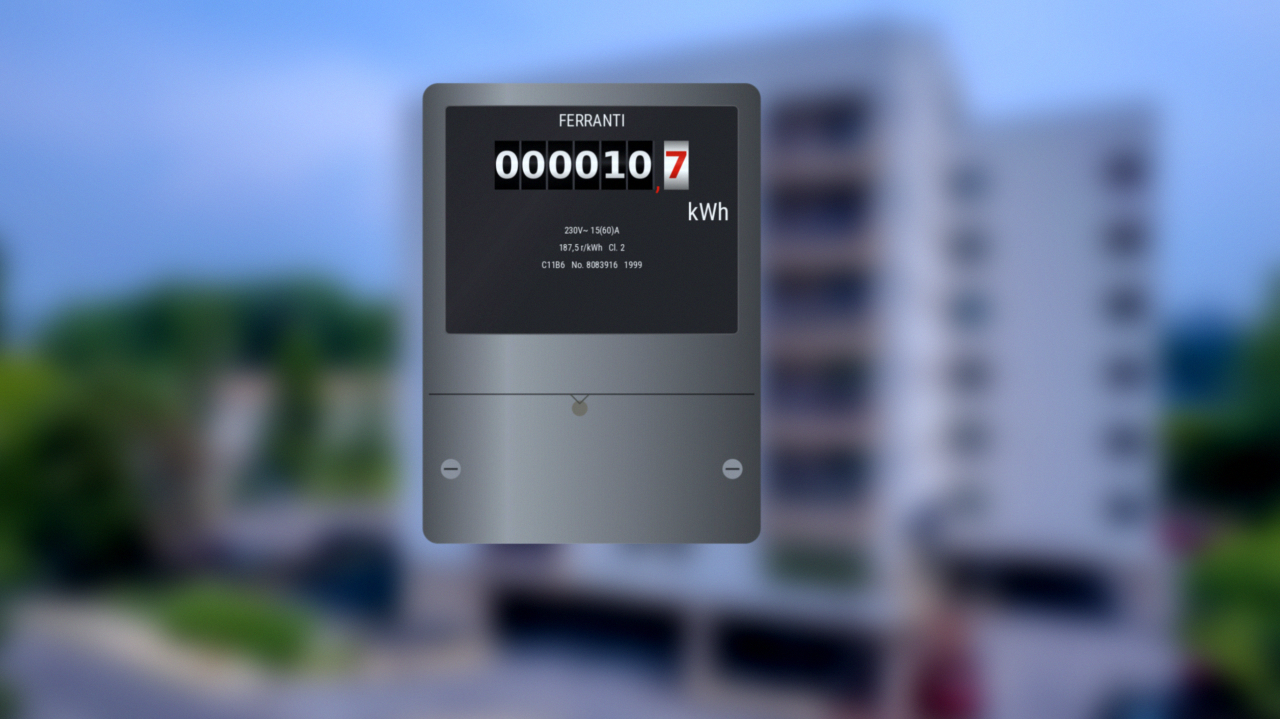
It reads value=10.7 unit=kWh
